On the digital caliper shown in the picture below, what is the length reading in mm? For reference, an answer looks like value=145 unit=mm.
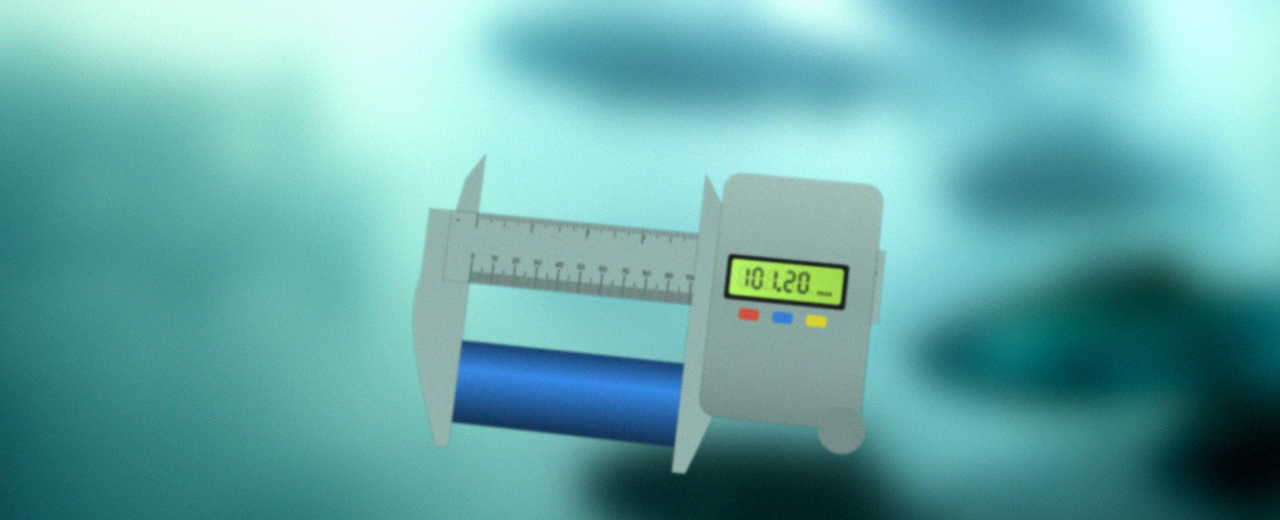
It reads value=101.20 unit=mm
